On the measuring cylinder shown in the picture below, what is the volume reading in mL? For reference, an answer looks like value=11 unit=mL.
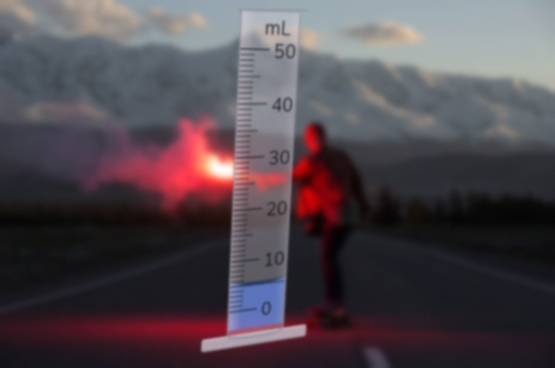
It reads value=5 unit=mL
